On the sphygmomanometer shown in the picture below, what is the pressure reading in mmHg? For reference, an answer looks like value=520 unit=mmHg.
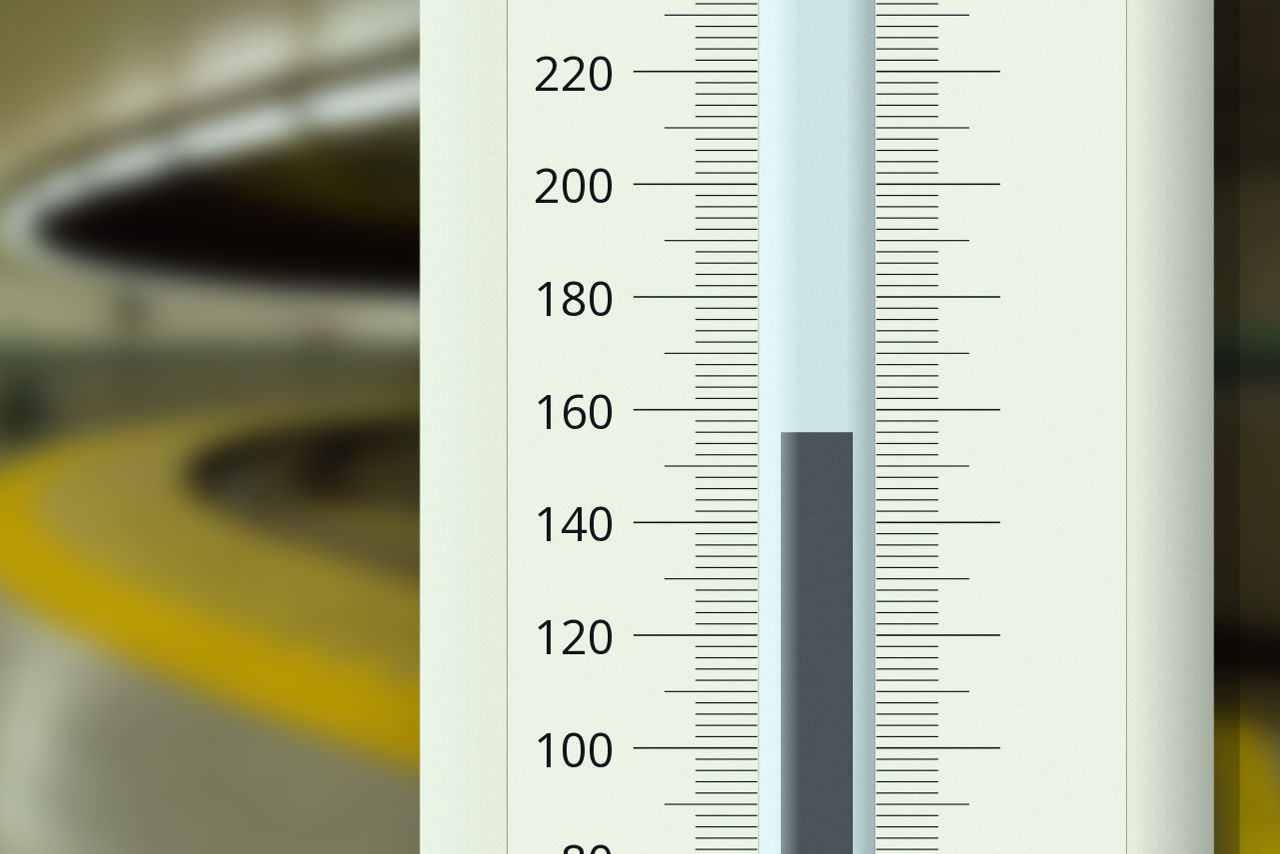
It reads value=156 unit=mmHg
